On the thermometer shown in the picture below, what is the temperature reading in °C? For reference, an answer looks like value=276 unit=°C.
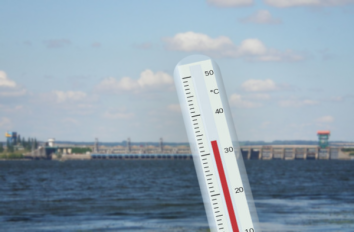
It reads value=33 unit=°C
